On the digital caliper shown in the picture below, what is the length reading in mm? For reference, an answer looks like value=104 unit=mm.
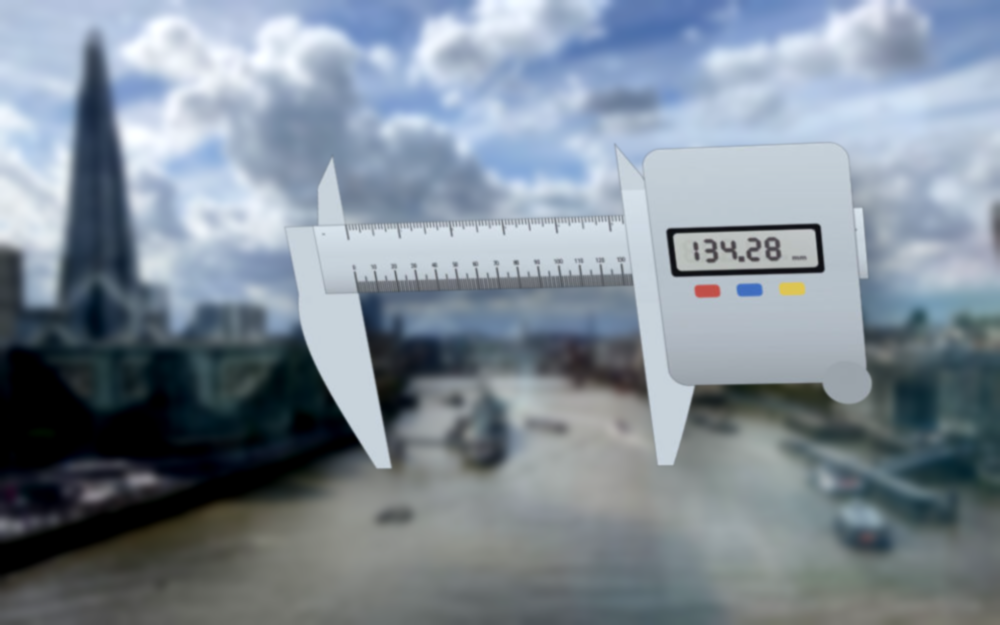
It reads value=134.28 unit=mm
